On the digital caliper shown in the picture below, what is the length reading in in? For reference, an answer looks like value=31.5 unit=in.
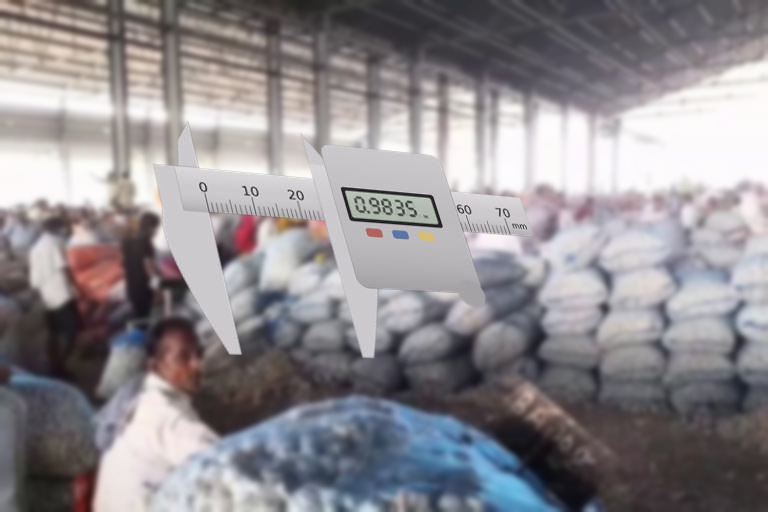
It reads value=0.9835 unit=in
